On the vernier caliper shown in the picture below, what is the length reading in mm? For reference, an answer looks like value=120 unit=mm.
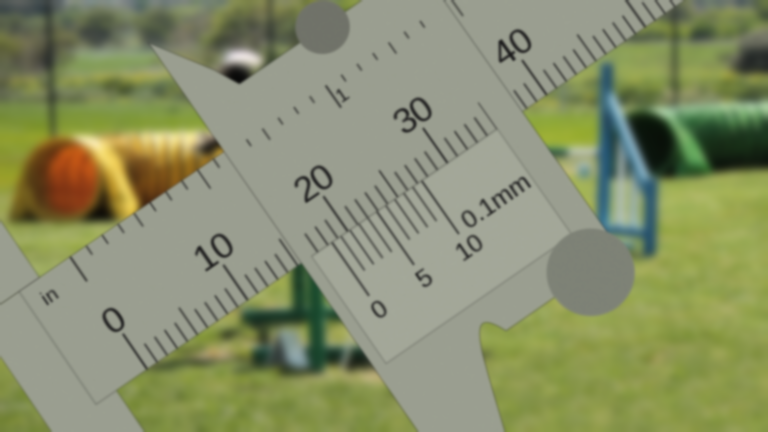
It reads value=18.4 unit=mm
